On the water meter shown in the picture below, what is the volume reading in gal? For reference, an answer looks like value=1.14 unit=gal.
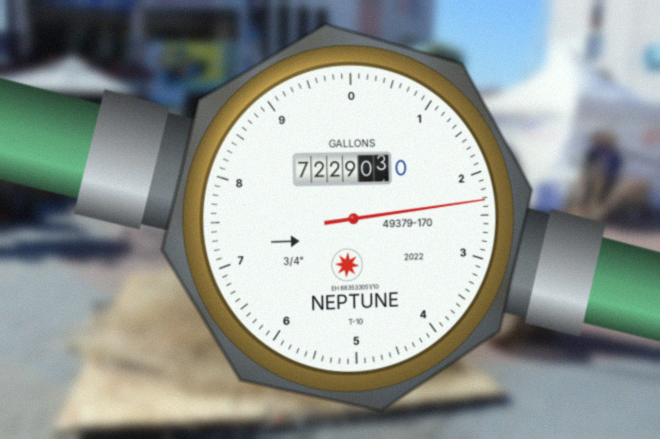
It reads value=7229032.3 unit=gal
